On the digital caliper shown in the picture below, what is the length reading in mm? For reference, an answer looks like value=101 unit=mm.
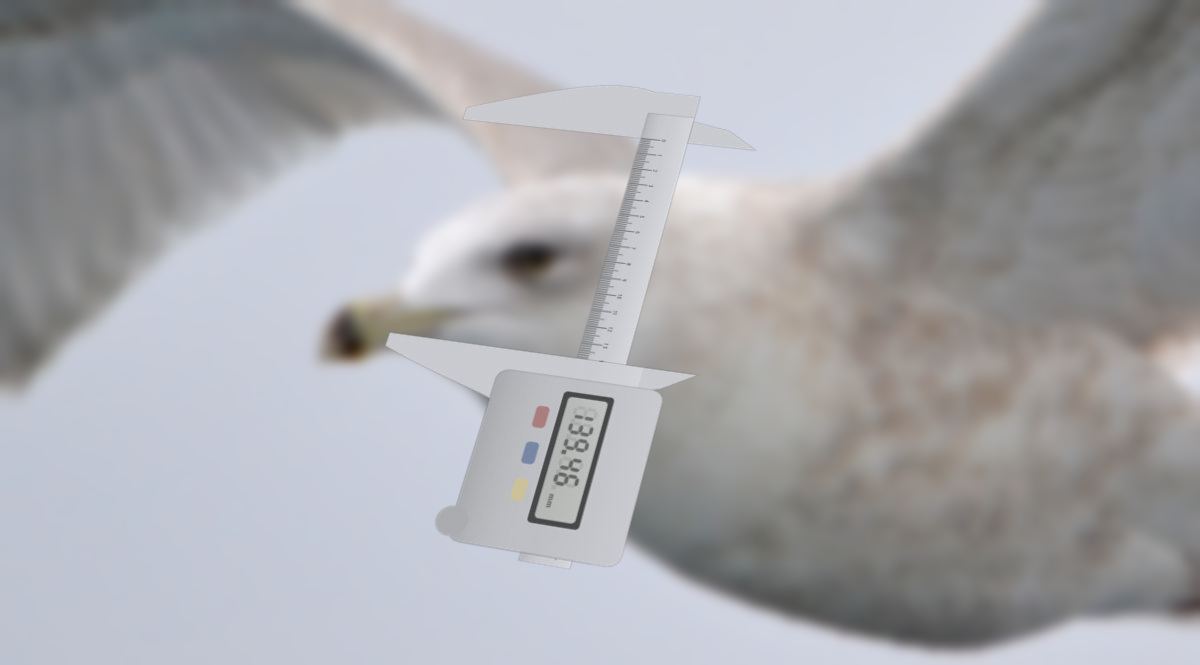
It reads value=139.46 unit=mm
